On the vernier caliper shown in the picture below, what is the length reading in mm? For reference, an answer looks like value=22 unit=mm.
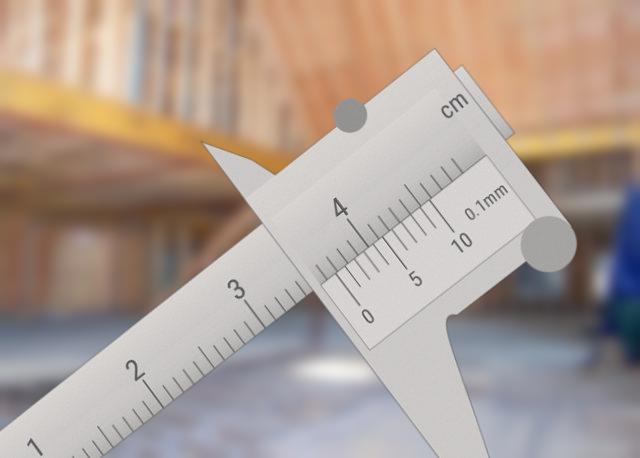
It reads value=36.8 unit=mm
